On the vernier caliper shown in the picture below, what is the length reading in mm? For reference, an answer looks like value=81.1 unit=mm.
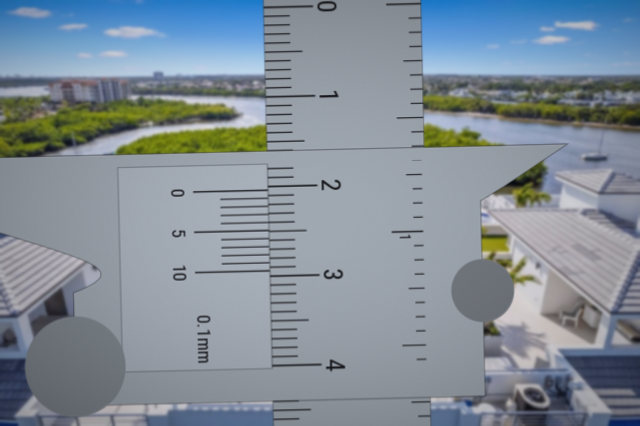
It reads value=20.4 unit=mm
